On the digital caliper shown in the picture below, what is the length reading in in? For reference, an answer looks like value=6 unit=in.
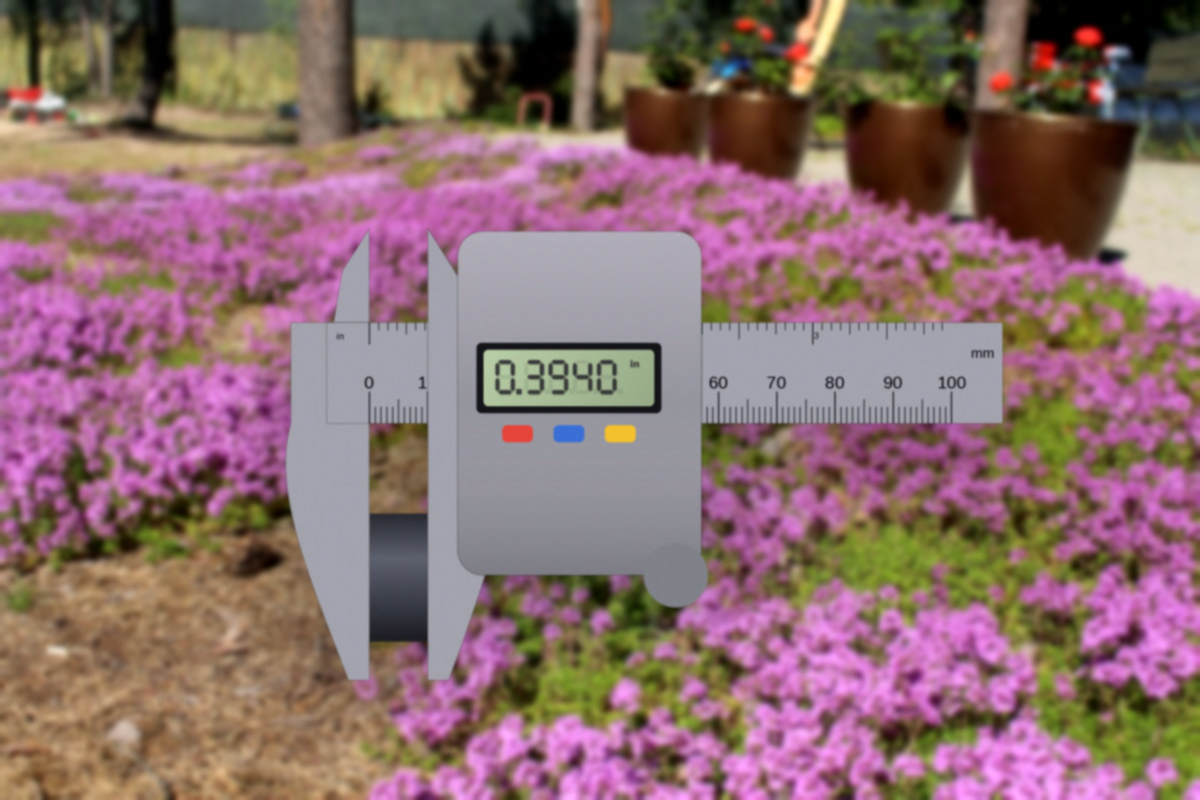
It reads value=0.3940 unit=in
